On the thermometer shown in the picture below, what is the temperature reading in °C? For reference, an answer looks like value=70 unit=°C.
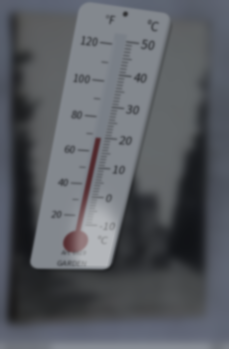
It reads value=20 unit=°C
